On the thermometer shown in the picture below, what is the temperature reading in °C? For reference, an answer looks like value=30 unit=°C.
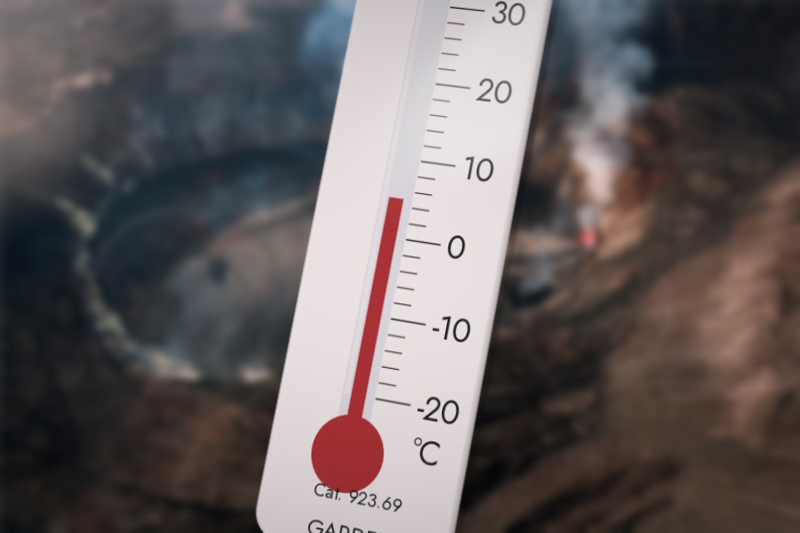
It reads value=5 unit=°C
